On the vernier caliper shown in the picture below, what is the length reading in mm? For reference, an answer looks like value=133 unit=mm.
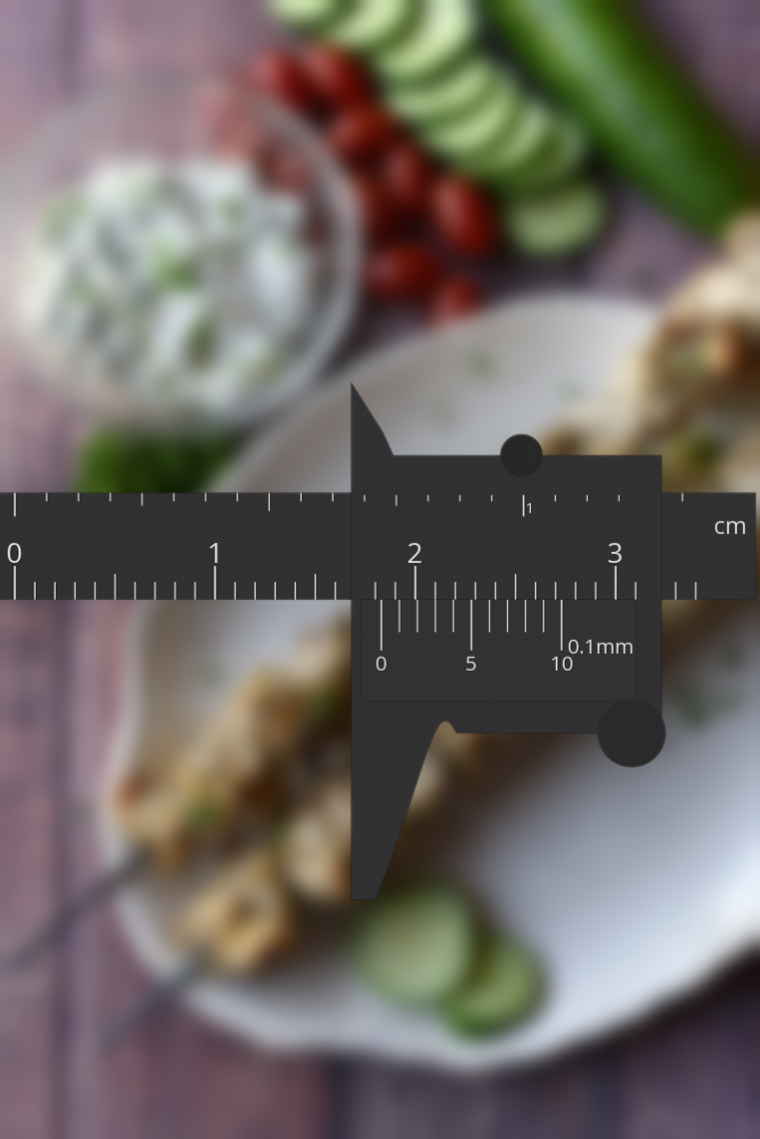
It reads value=18.3 unit=mm
